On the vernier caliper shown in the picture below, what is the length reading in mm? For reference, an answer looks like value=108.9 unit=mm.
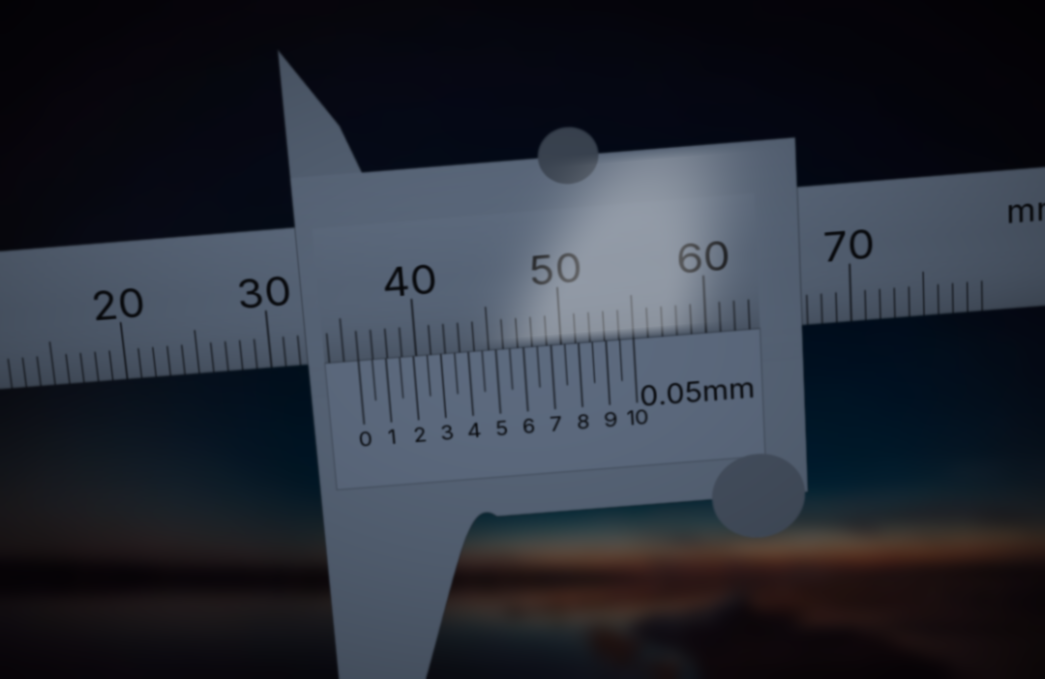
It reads value=36.0 unit=mm
